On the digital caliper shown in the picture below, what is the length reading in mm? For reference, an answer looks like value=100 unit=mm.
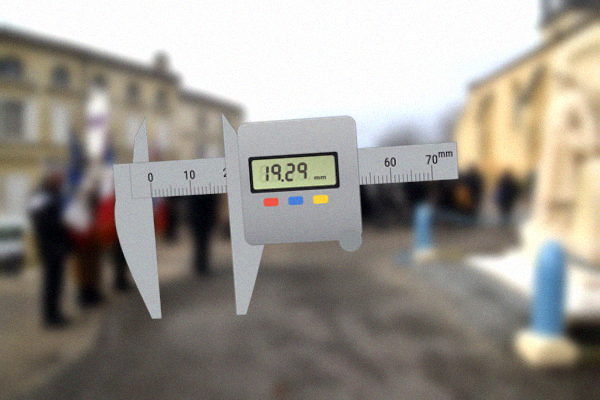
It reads value=19.29 unit=mm
